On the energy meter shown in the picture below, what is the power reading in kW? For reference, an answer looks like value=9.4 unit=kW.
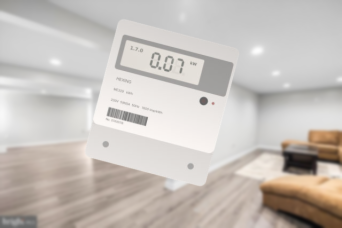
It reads value=0.07 unit=kW
